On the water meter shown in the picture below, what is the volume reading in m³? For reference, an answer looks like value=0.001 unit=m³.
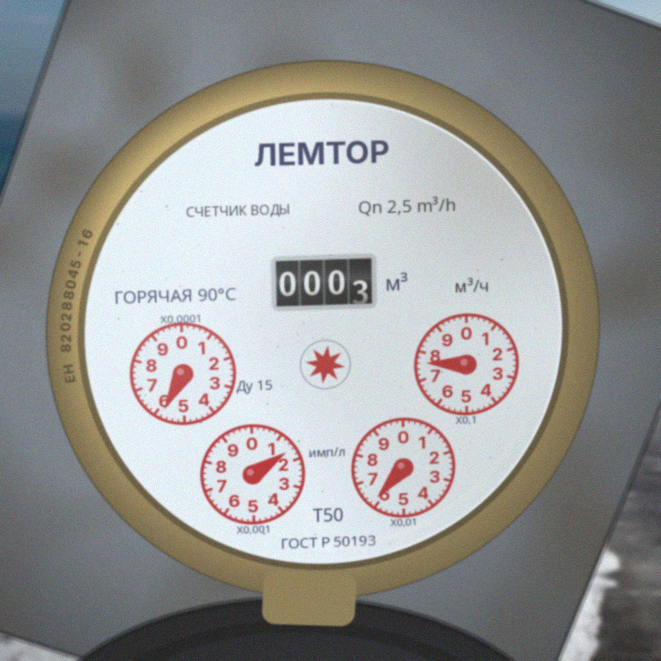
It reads value=2.7615 unit=m³
